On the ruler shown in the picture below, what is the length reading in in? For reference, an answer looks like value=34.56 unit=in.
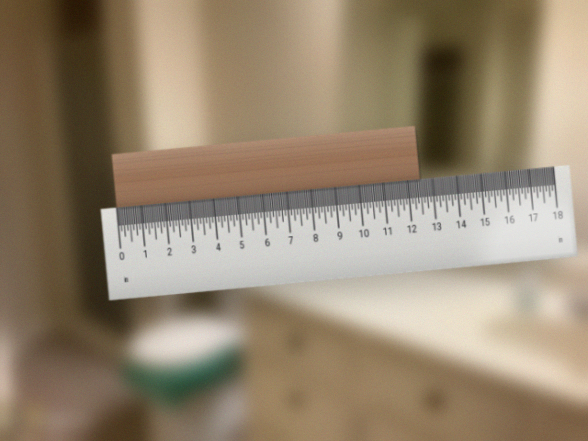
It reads value=12.5 unit=in
